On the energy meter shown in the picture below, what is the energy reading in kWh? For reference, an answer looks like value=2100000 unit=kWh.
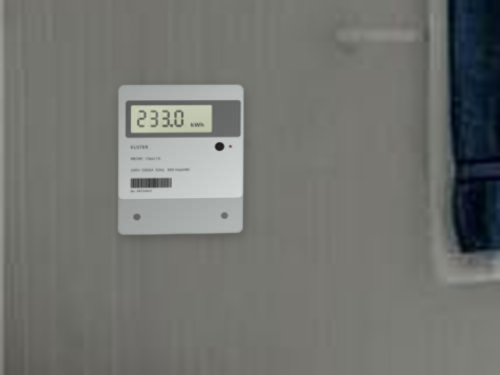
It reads value=233.0 unit=kWh
